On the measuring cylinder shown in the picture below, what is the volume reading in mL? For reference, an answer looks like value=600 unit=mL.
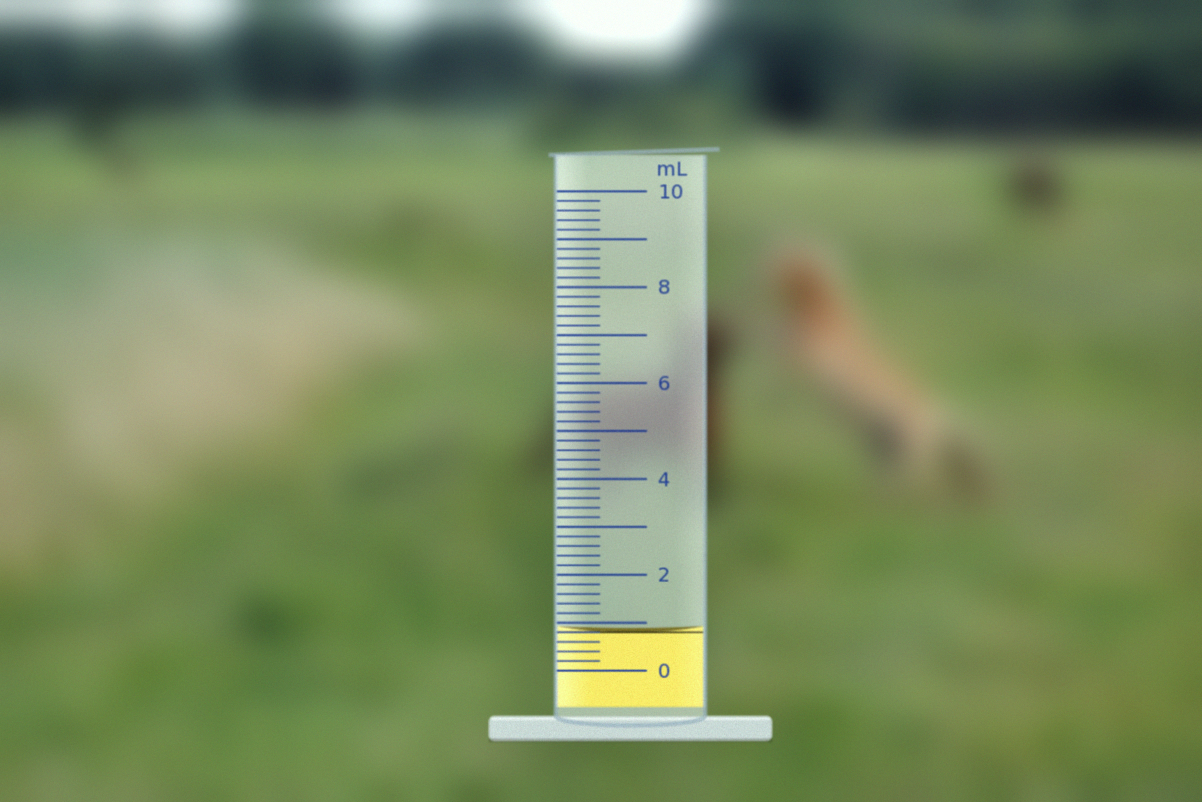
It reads value=0.8 unit=mL
